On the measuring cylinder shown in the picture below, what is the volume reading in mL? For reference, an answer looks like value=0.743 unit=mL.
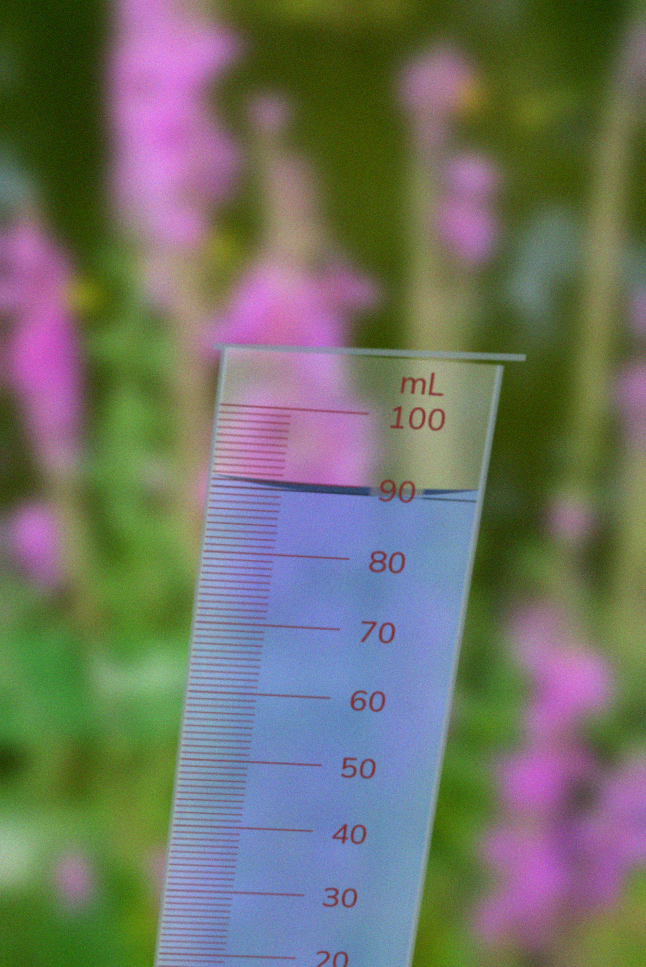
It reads value=89 unit=mL
